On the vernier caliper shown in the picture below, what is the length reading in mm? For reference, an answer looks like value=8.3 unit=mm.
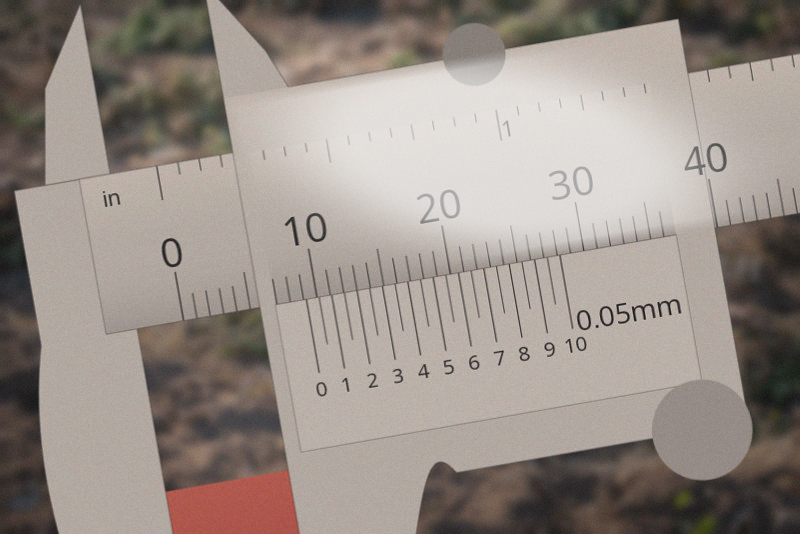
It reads value=9.2 unit=mm
